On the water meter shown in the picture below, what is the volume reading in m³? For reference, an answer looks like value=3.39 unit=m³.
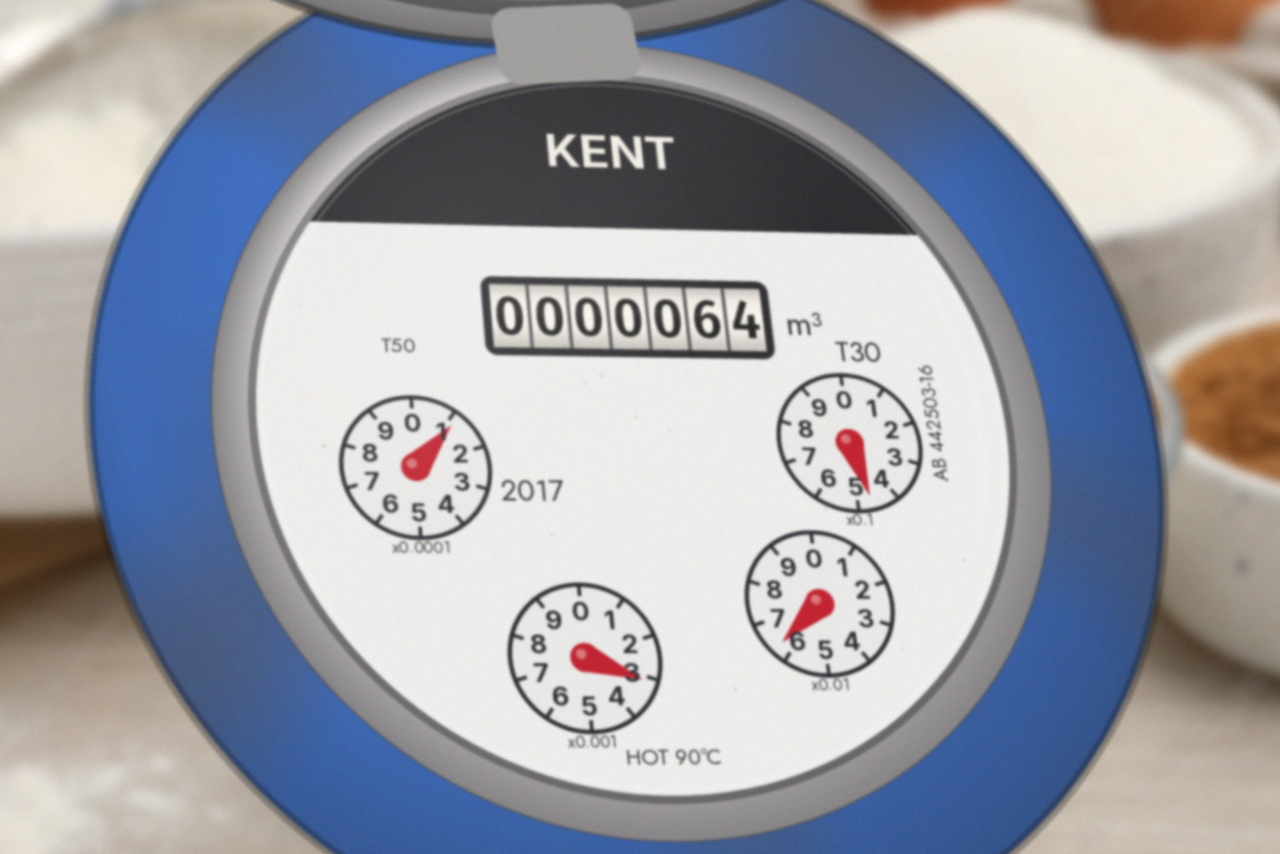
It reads value=64.4631 unit=m³
